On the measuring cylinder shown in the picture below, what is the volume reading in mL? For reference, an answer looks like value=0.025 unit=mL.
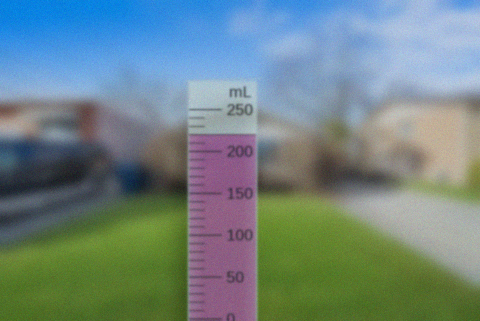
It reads value=220 unit=mL
